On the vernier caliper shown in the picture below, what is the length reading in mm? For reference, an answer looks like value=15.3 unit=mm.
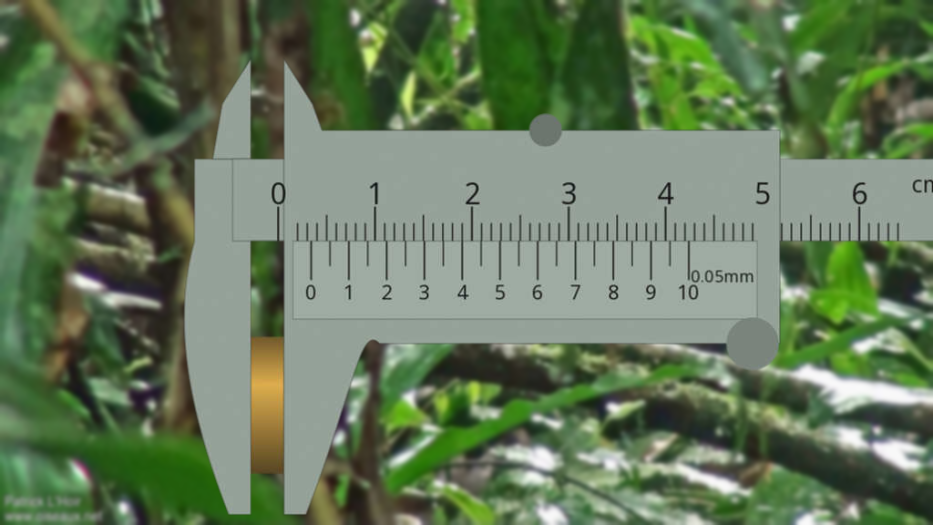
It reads value=3.4 unit=mm
